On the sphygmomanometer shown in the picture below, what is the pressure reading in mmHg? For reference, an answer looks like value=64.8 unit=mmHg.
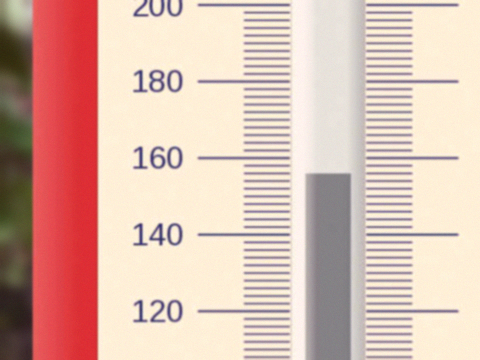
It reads value=156 unit=mmHg
